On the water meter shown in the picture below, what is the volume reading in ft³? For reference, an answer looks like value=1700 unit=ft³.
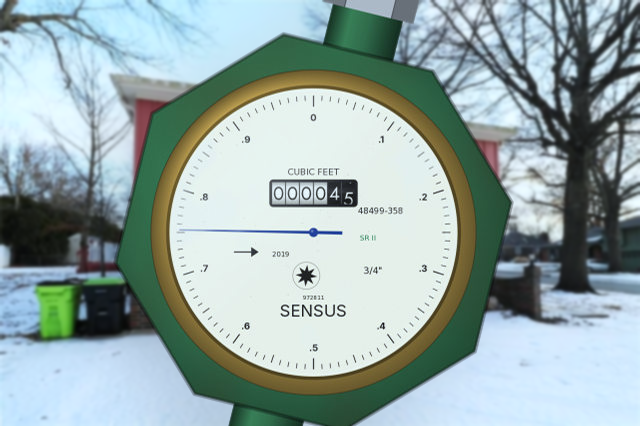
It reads value=44.75 unit=ft³
